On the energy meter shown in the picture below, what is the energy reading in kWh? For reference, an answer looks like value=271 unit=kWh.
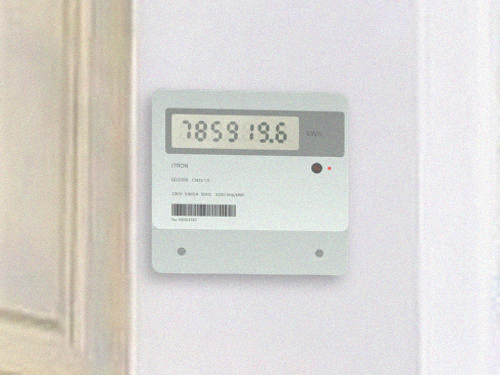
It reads value=785919.6 unit=kWh
